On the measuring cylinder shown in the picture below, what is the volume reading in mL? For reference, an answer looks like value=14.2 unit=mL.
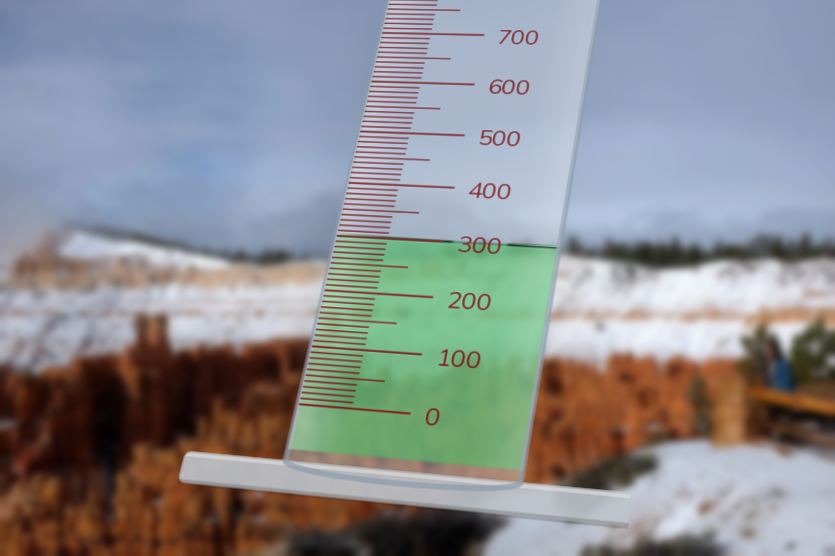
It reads value=300 unit=mL
